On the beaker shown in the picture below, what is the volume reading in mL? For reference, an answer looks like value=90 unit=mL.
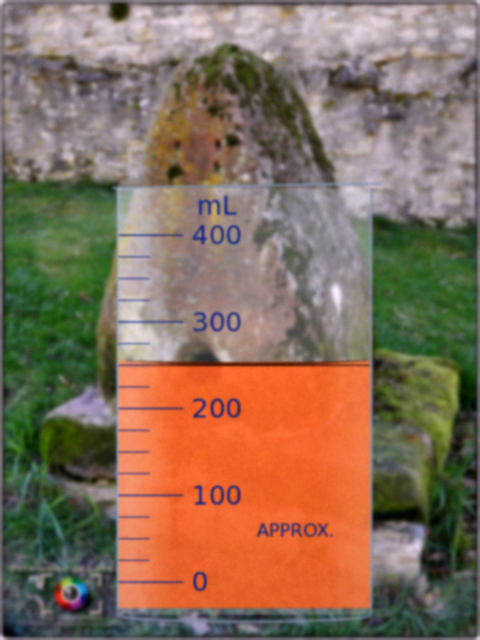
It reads value=250 unit=mL
